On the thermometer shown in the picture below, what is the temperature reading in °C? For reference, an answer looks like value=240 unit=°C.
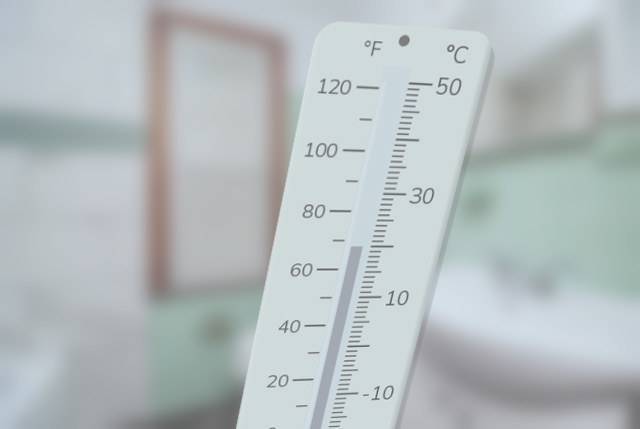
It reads value=20 unit=°C
